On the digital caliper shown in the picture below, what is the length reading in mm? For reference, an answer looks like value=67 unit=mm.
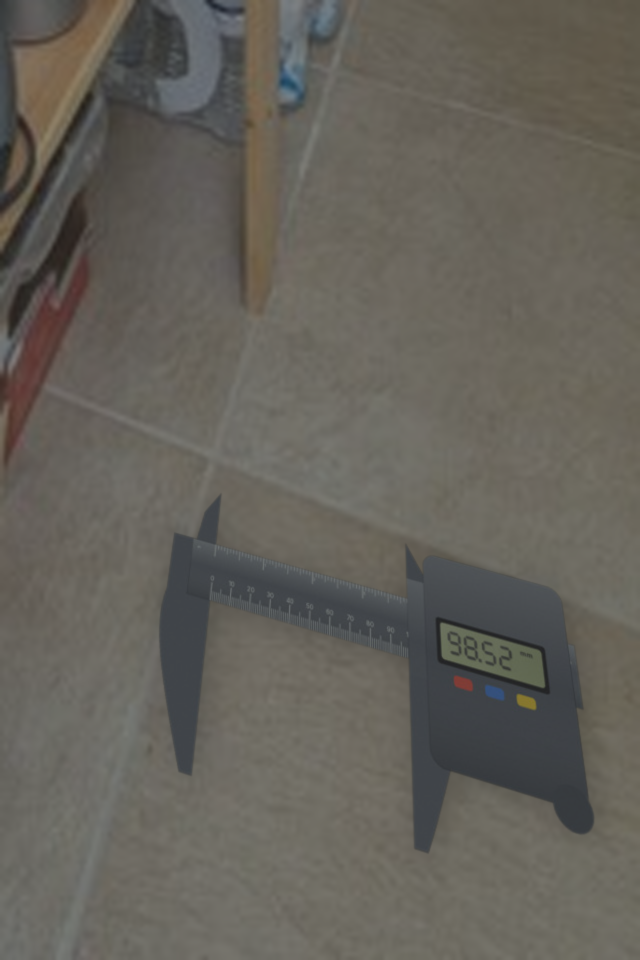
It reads value=98.52 unit=mm
